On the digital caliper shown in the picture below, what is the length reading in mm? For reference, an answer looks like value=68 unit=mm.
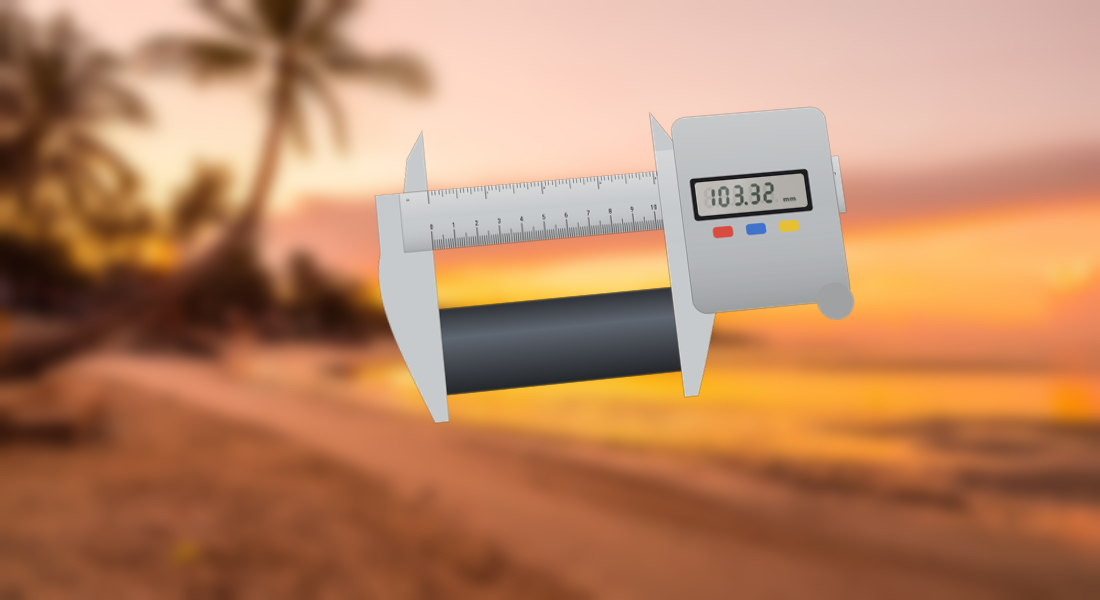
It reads value=103.32 unit=mm
